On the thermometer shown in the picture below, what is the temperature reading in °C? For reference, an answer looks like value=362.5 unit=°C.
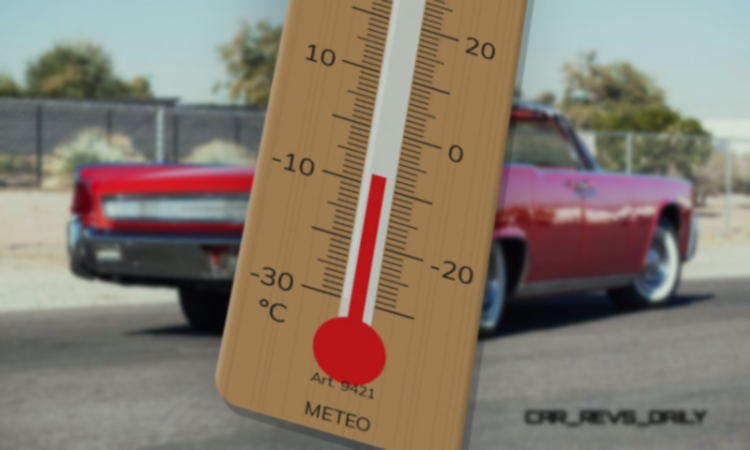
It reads value=-8 unit=°C
